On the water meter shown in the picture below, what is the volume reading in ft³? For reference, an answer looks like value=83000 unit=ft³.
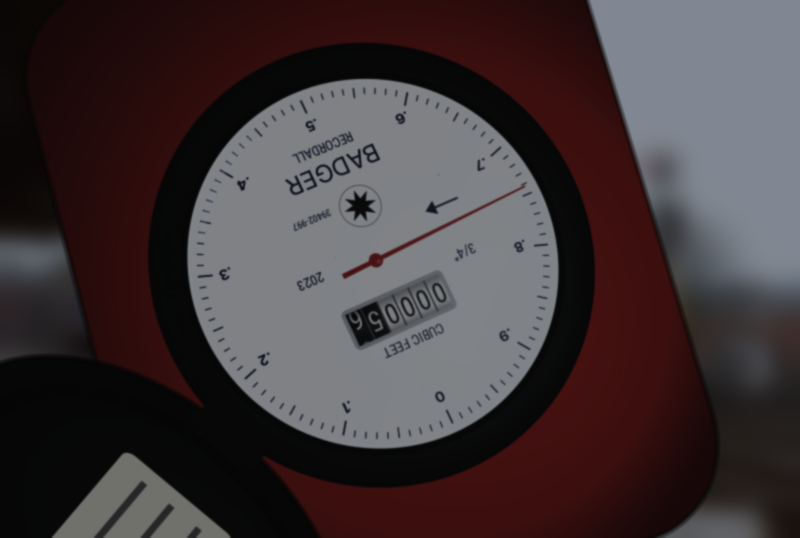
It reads value=55.74 unit=ft³
